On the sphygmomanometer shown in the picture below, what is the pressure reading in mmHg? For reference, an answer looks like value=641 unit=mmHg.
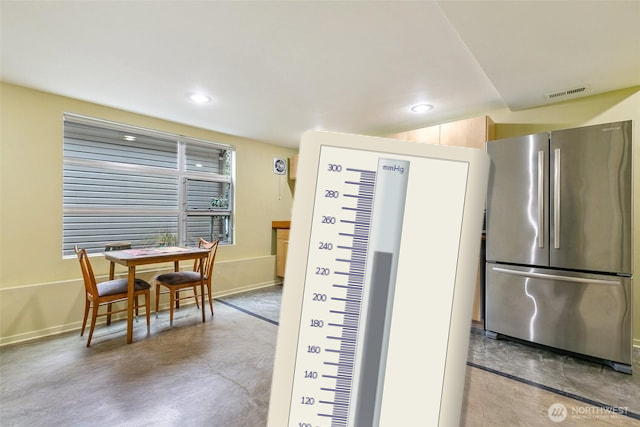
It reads value=240 unit=mmHg
